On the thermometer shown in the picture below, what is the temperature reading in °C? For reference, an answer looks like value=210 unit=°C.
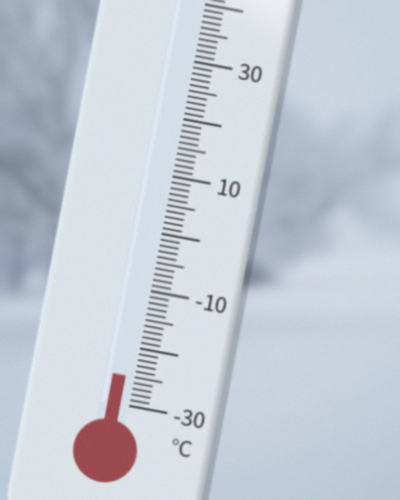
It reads value=-25 unit=°C
